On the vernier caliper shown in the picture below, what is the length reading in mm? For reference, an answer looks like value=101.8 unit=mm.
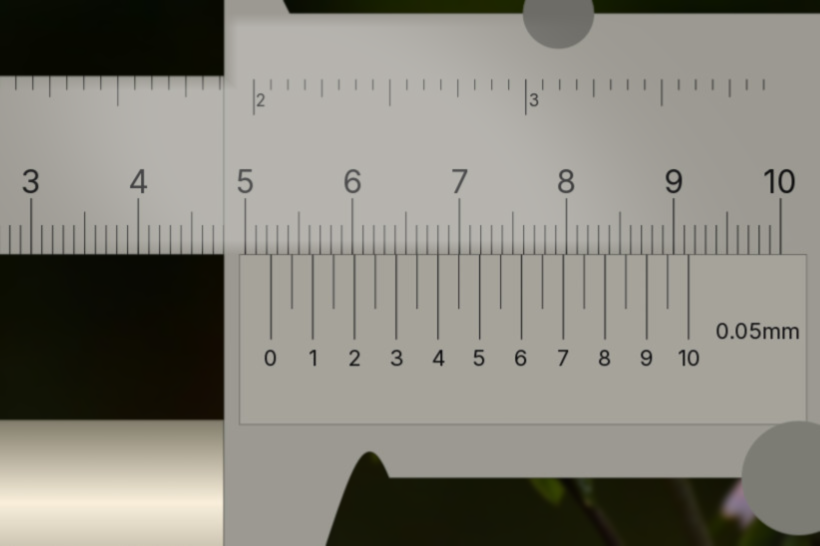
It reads value=52.4 unit=mm
